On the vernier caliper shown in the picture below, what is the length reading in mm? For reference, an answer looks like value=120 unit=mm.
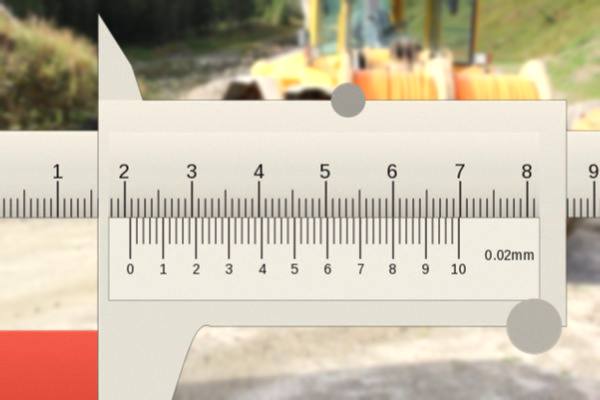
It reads value=20.8 unit=mm
